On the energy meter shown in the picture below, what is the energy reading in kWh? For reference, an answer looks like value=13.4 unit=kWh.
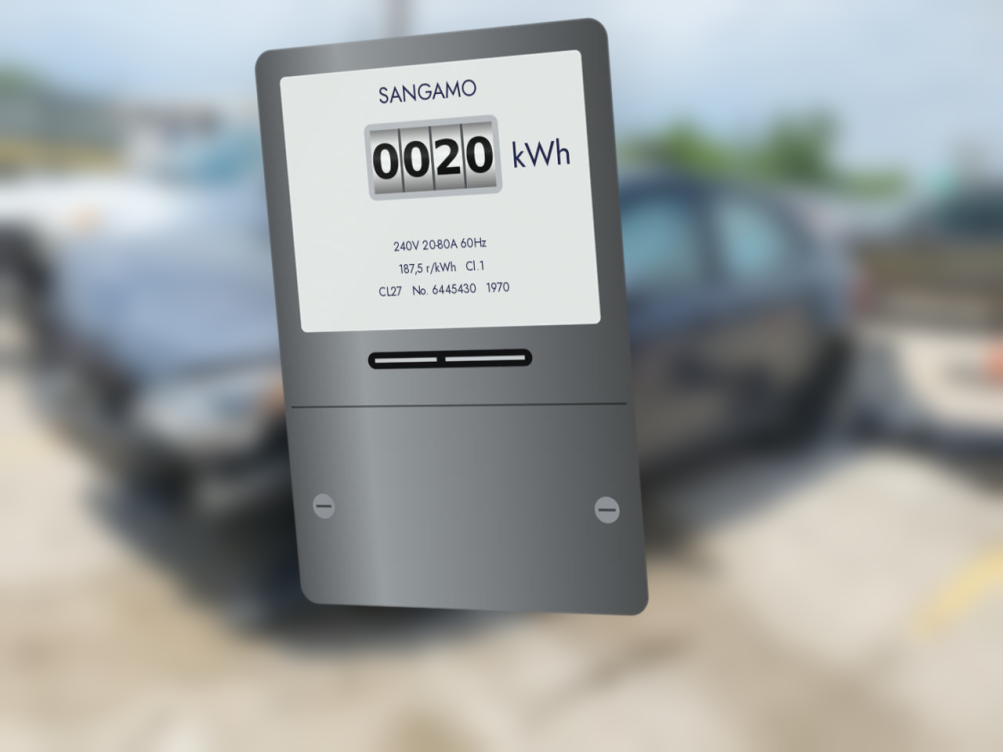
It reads value=20 unit=kWh
